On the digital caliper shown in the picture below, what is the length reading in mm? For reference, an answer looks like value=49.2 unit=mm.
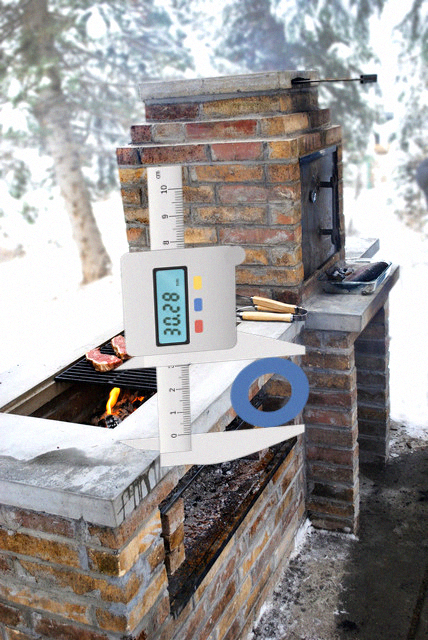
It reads value=30.28 unit=mm
